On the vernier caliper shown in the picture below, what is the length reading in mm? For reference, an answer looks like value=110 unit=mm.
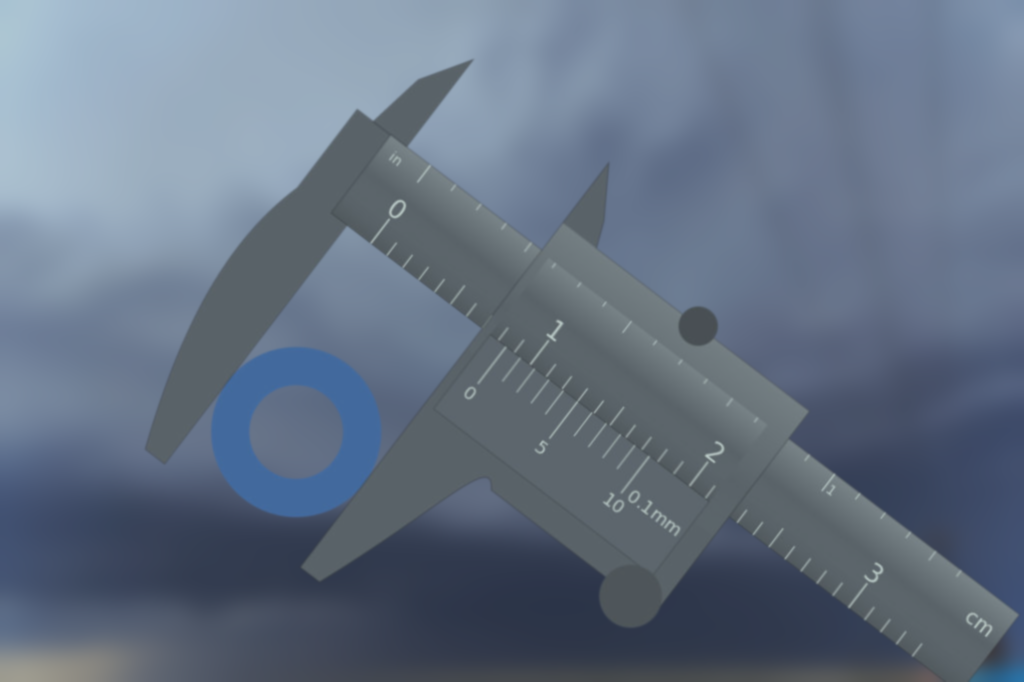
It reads value=8.5 unit=mm
